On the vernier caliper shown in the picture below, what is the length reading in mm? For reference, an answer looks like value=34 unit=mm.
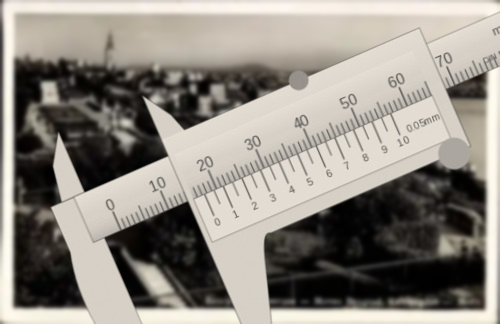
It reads value=17.5 unit=mm
